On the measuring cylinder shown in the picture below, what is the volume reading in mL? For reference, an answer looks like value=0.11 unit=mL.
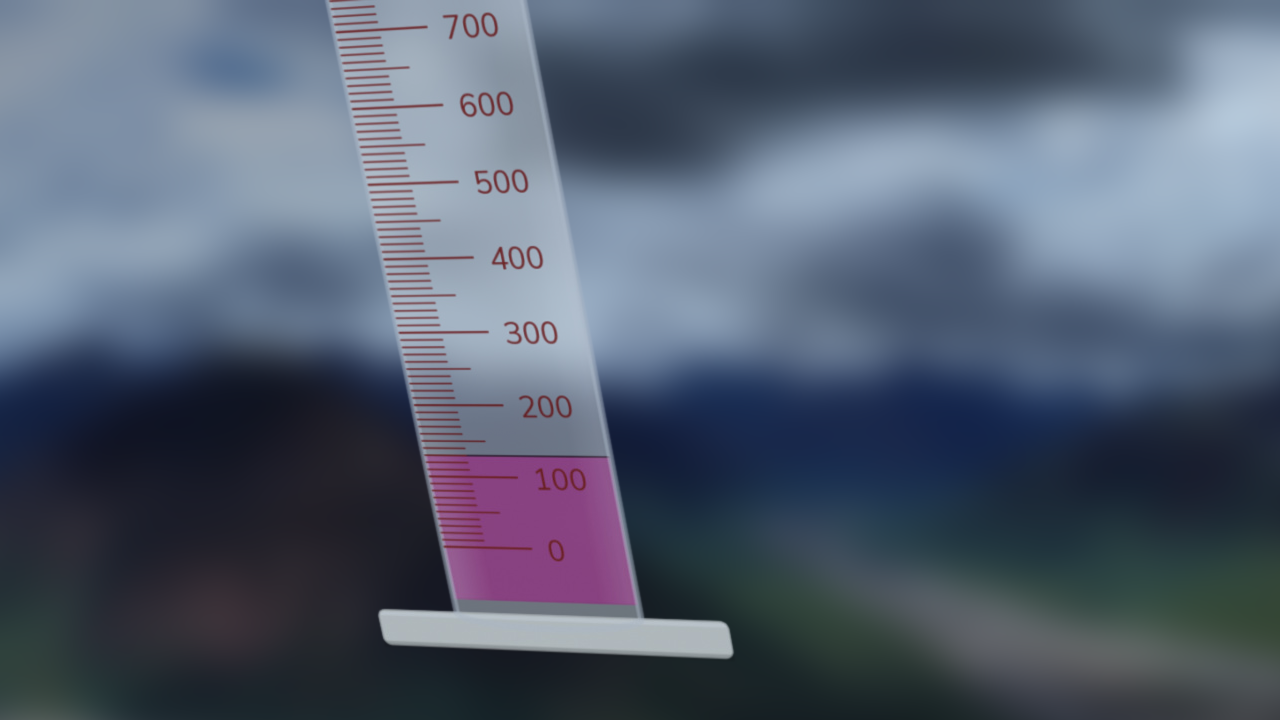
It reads value=130 unit=mL
